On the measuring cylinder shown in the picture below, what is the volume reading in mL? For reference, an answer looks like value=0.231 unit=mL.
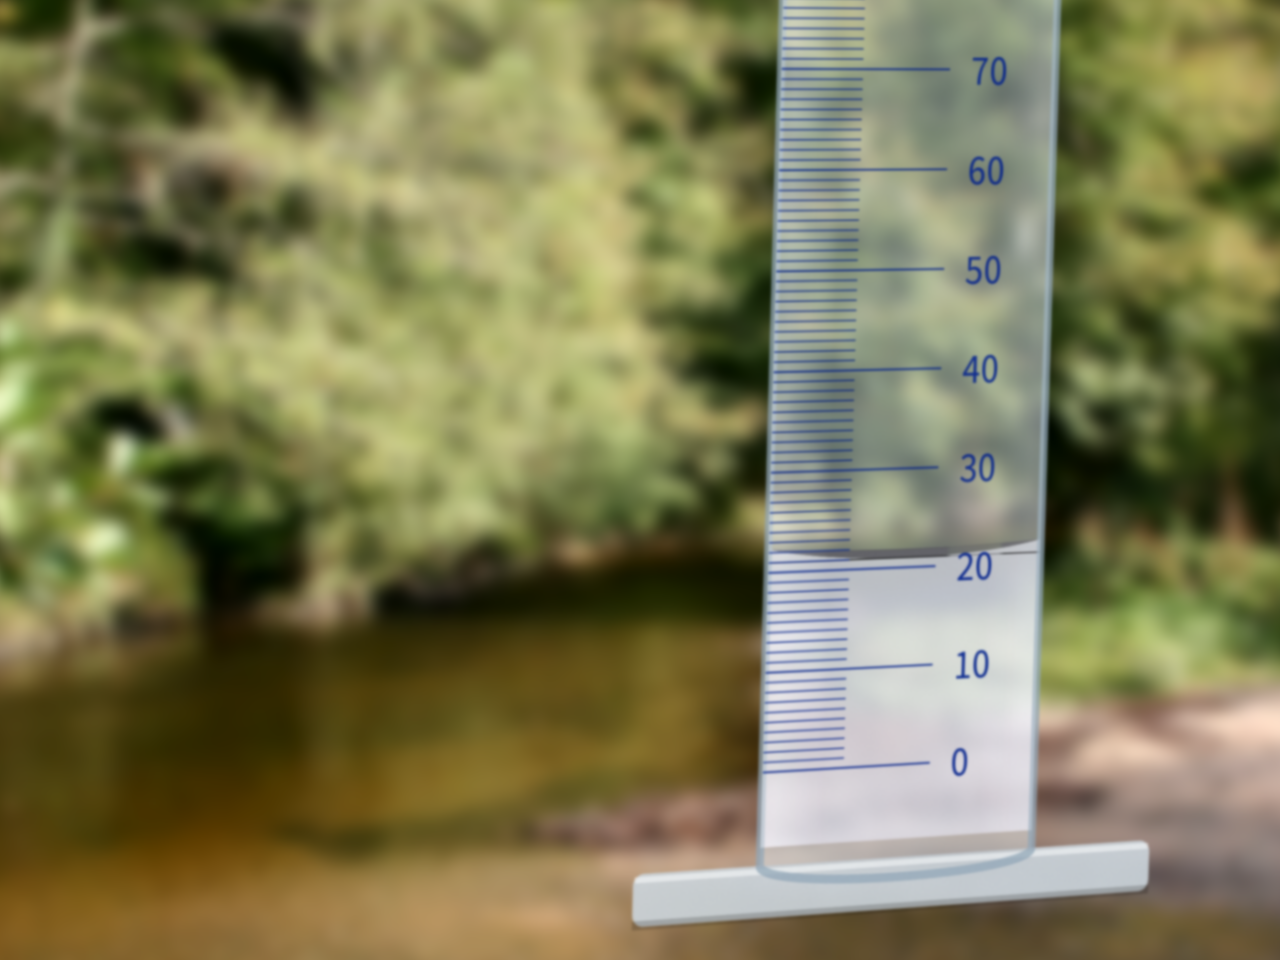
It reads value=21 unit=mL
